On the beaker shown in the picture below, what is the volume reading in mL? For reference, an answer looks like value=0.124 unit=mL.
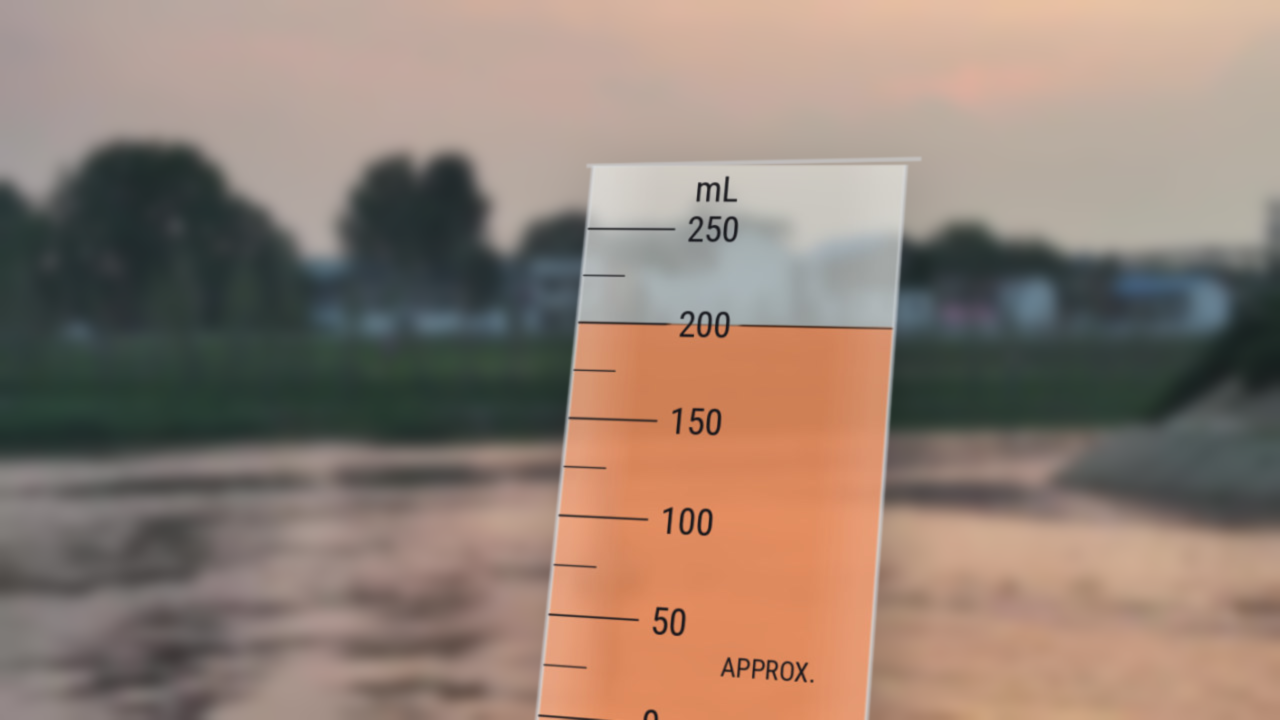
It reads value=200 unit=mL
